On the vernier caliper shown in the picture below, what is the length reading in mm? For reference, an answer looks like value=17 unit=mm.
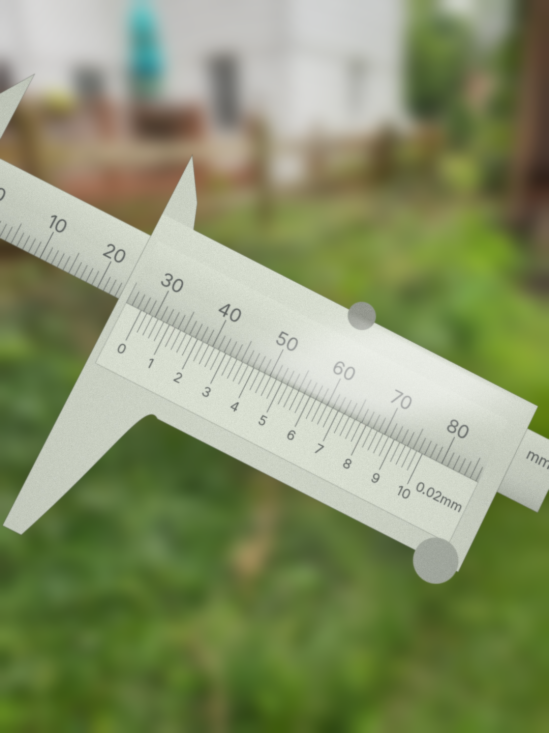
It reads value=27.6 unit=mm
